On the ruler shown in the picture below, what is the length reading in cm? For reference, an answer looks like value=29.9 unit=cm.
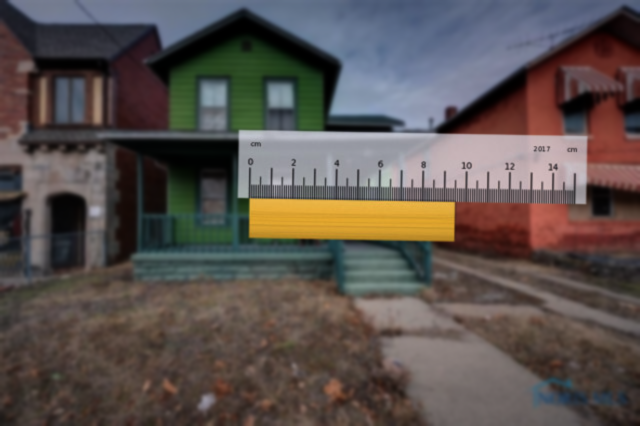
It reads value=9.5 unit=cm
